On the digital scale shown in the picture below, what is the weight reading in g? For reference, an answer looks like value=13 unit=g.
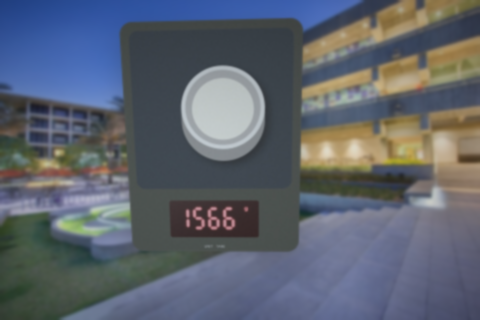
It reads value=1566 unit=g
